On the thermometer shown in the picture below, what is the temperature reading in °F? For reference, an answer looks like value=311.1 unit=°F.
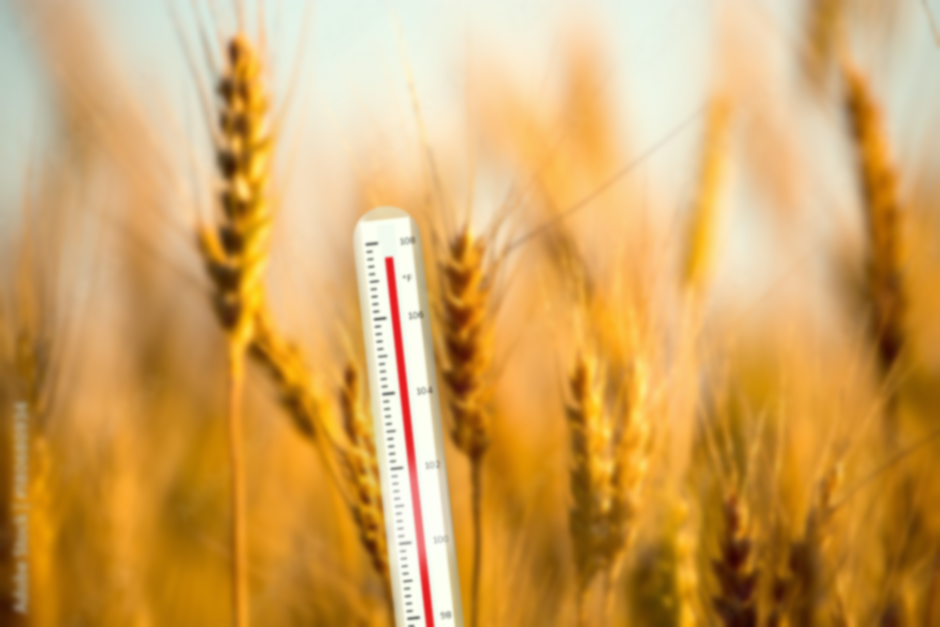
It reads value=107.6 unit=°F
